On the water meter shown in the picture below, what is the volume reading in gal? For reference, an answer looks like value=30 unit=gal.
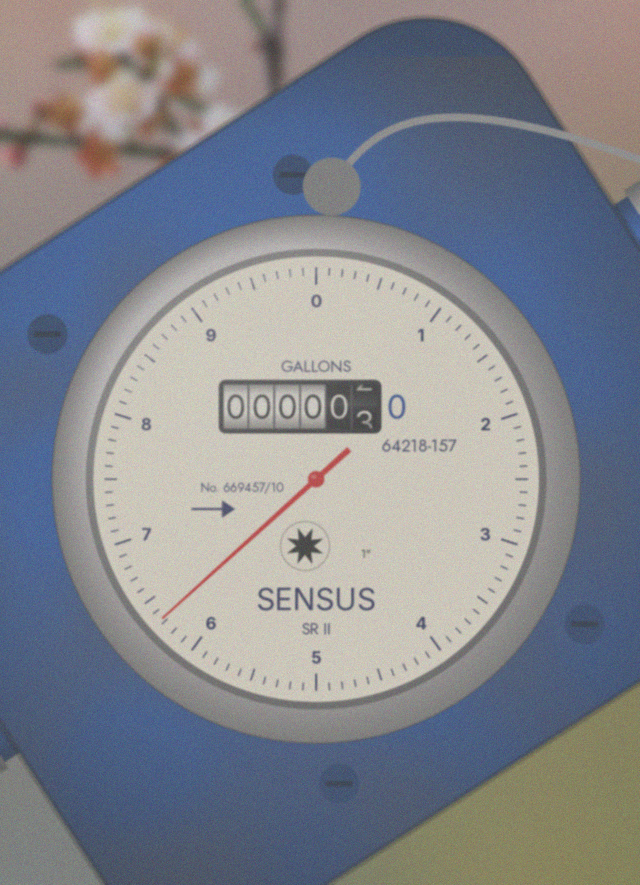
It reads value=26.3 unit=gal
